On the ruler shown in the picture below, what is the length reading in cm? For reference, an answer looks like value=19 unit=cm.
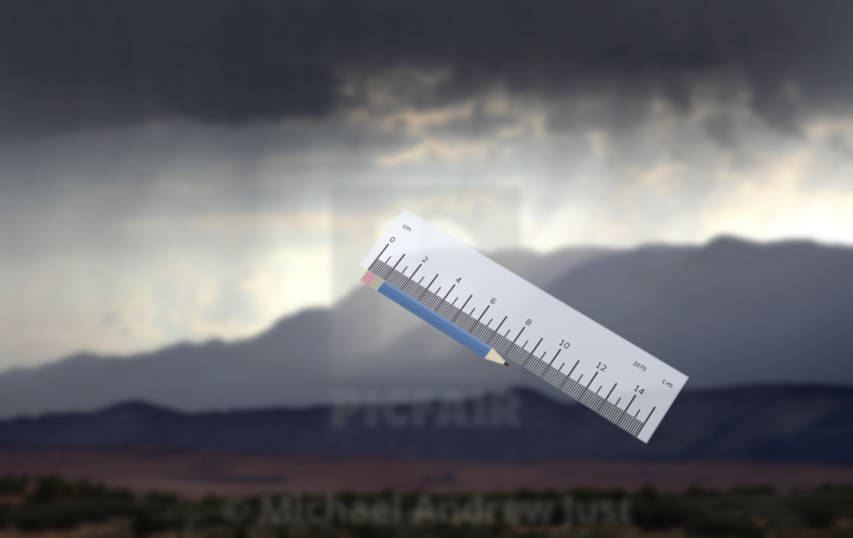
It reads value=8.5 unit=cm
